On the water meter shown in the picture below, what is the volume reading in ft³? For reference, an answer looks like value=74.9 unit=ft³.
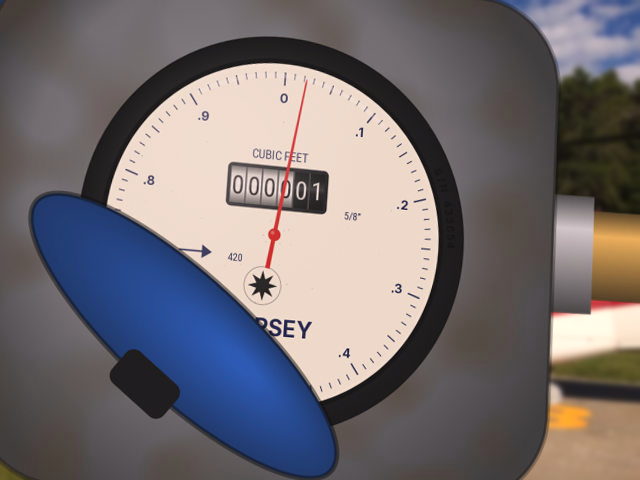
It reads value=1.02 unit=ft³
